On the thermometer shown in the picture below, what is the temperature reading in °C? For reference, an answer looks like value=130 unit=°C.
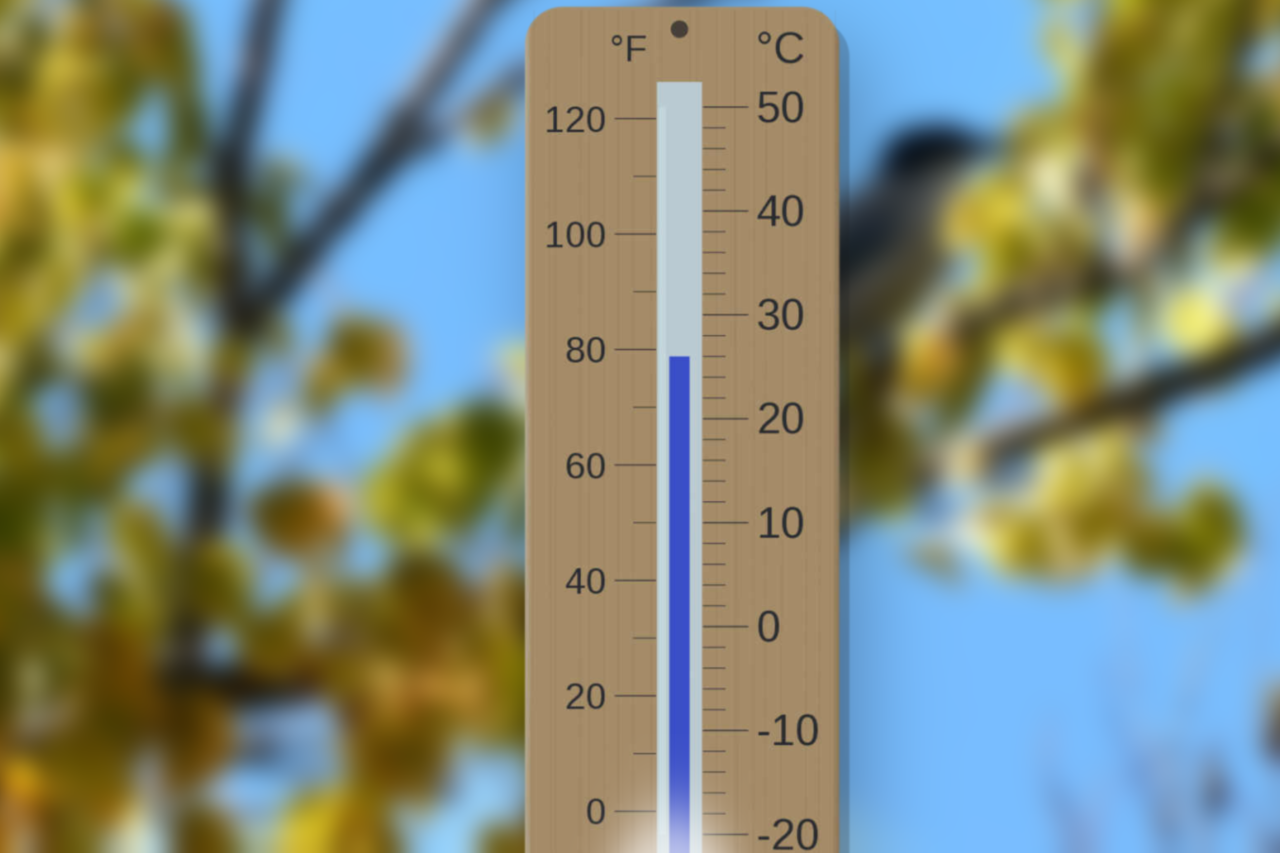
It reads value=26 unit=°C
